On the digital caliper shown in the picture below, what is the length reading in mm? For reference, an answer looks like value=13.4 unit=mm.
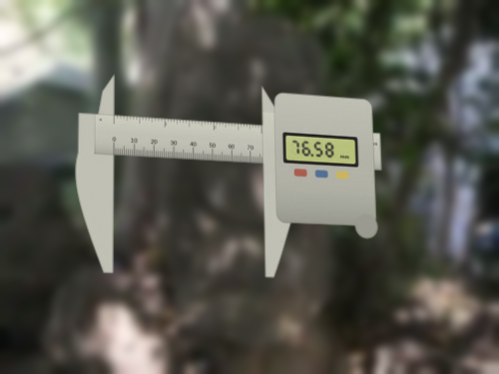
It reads value=76.58 unit=mm
